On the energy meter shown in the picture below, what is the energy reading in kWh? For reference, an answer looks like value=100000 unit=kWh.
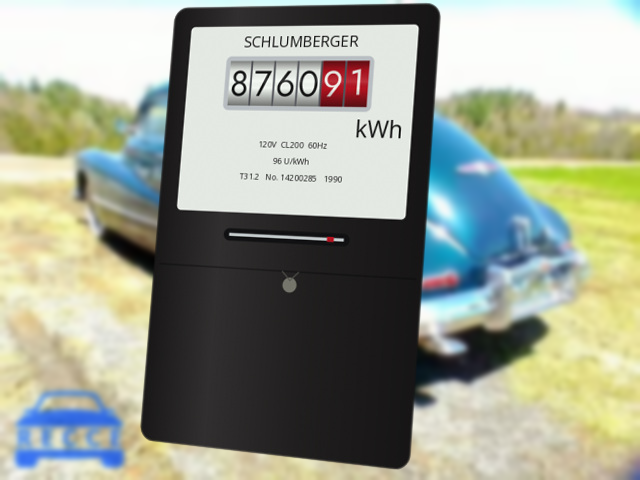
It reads value=8760.91 unit=kWh
